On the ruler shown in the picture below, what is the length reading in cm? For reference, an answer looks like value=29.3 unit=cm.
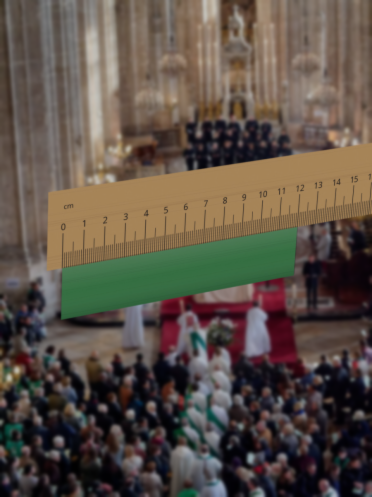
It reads value=12 unit=cm
